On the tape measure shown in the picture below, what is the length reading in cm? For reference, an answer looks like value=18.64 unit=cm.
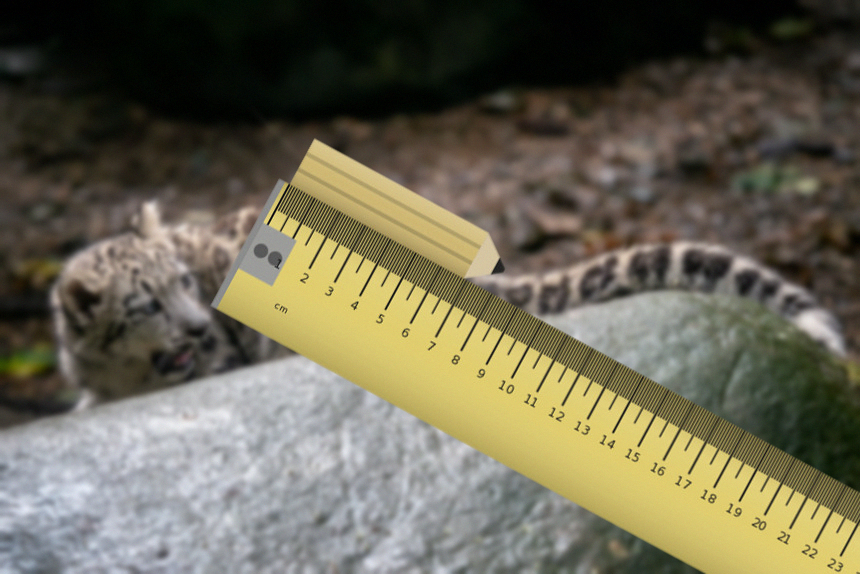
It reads value=8 unit=cm
